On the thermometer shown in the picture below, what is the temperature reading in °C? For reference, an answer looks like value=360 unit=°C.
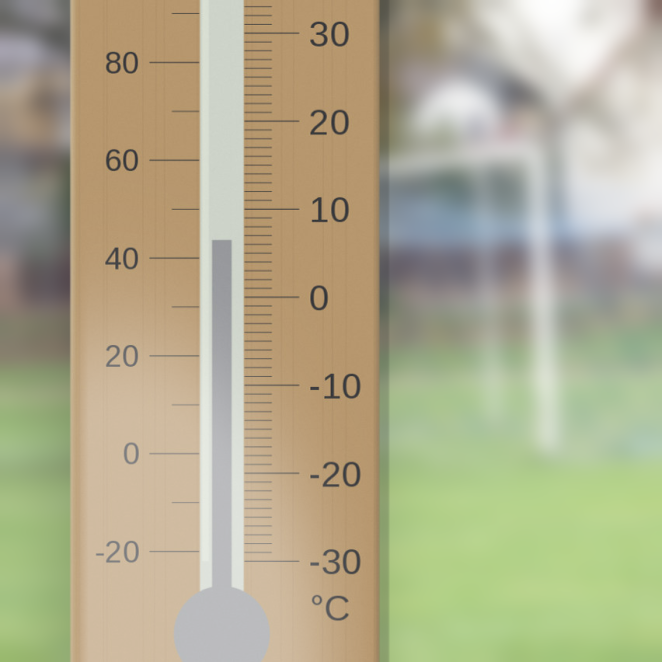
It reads value=6.5 unit=°C
